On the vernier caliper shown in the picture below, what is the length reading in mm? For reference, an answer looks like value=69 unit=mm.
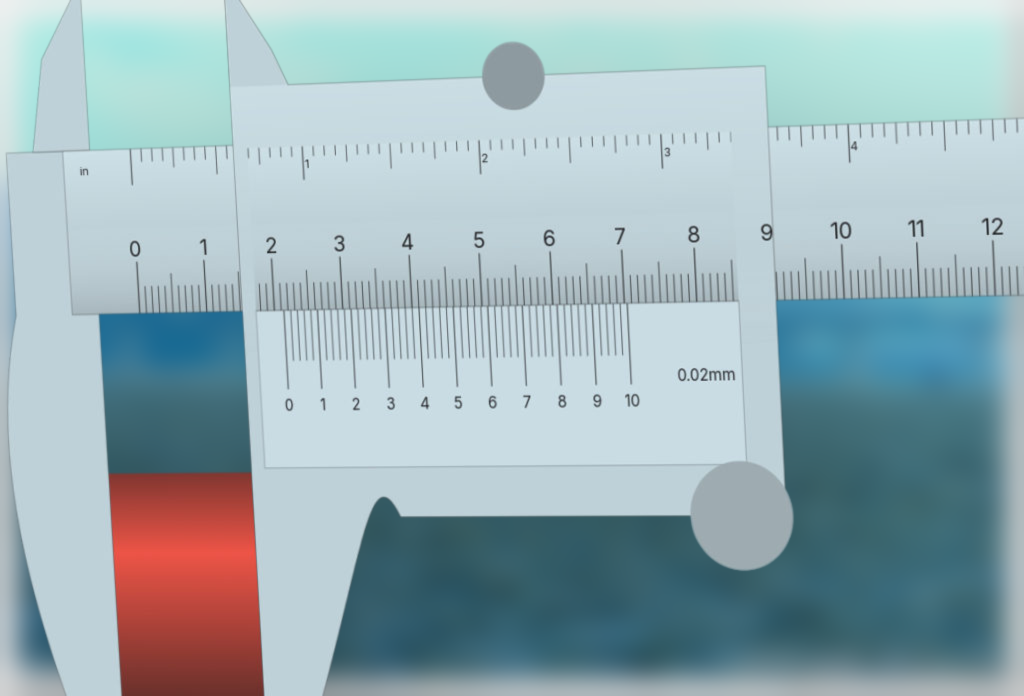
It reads value=21.4 unit=mm
